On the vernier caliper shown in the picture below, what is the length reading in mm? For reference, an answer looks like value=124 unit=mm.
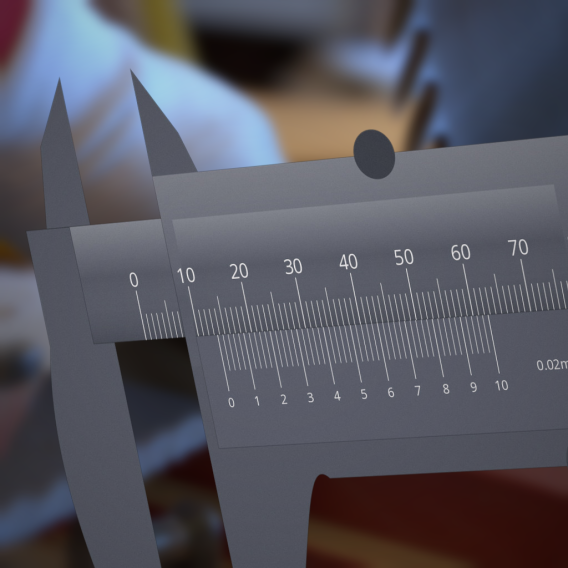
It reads value=13.6 unit=mm
